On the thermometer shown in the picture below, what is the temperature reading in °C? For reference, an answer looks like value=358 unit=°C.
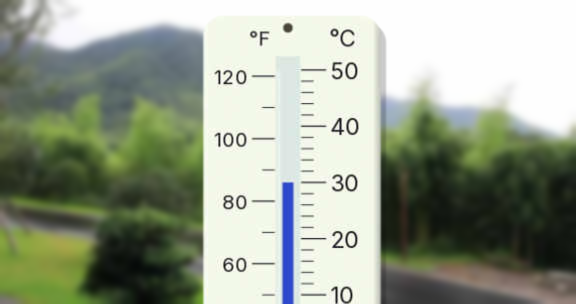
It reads value=30 unit=°C
